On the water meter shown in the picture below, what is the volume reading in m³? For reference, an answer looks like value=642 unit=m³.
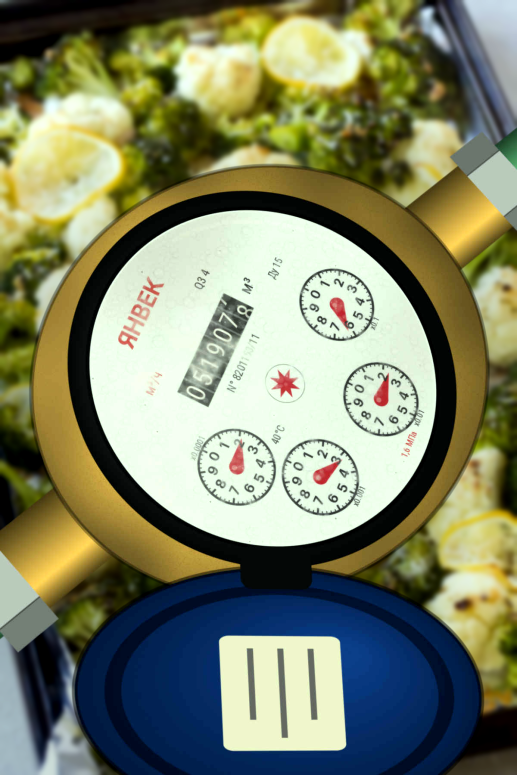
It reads value=519077.6232 unit=m³
